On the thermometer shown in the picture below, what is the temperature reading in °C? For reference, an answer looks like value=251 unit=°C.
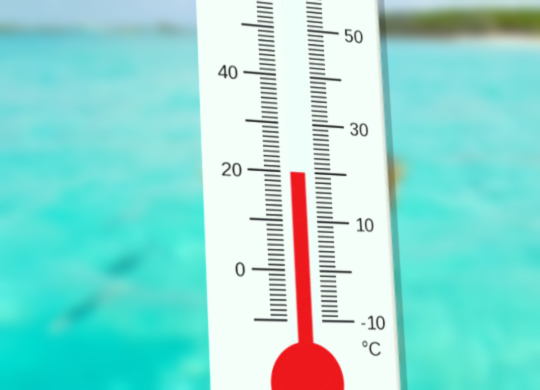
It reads value=20 unit=°C
